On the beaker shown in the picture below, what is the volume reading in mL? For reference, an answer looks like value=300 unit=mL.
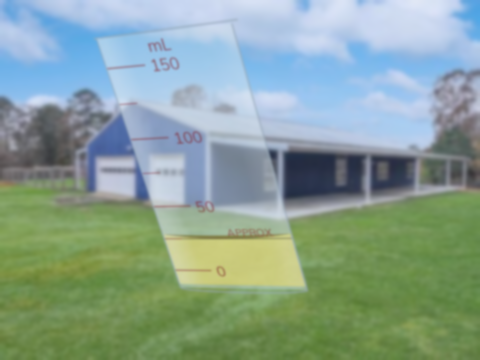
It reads value=25 unit=mL
